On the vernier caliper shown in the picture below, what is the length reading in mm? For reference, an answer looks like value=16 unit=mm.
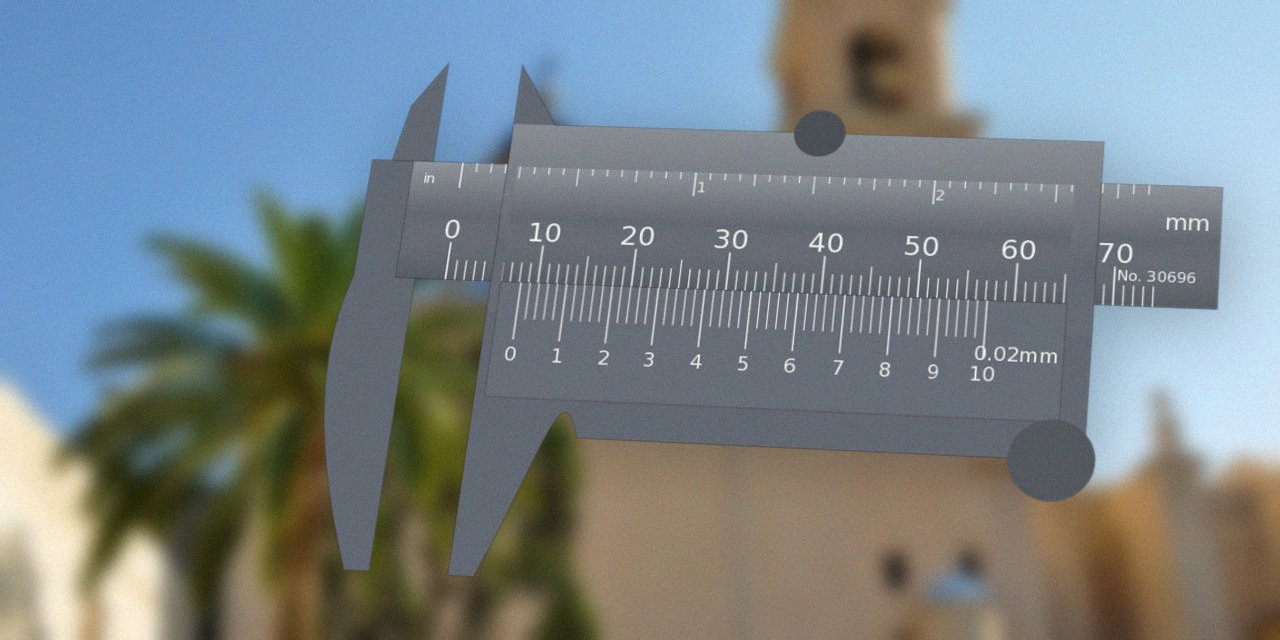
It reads value=8.2 unit=mm
